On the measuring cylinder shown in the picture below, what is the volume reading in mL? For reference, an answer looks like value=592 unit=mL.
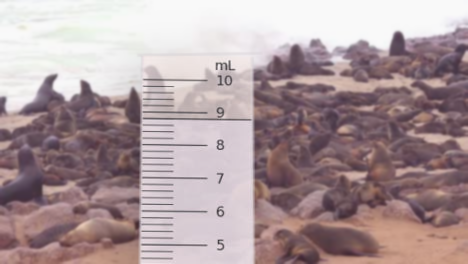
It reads value=8.8 unit=mL
